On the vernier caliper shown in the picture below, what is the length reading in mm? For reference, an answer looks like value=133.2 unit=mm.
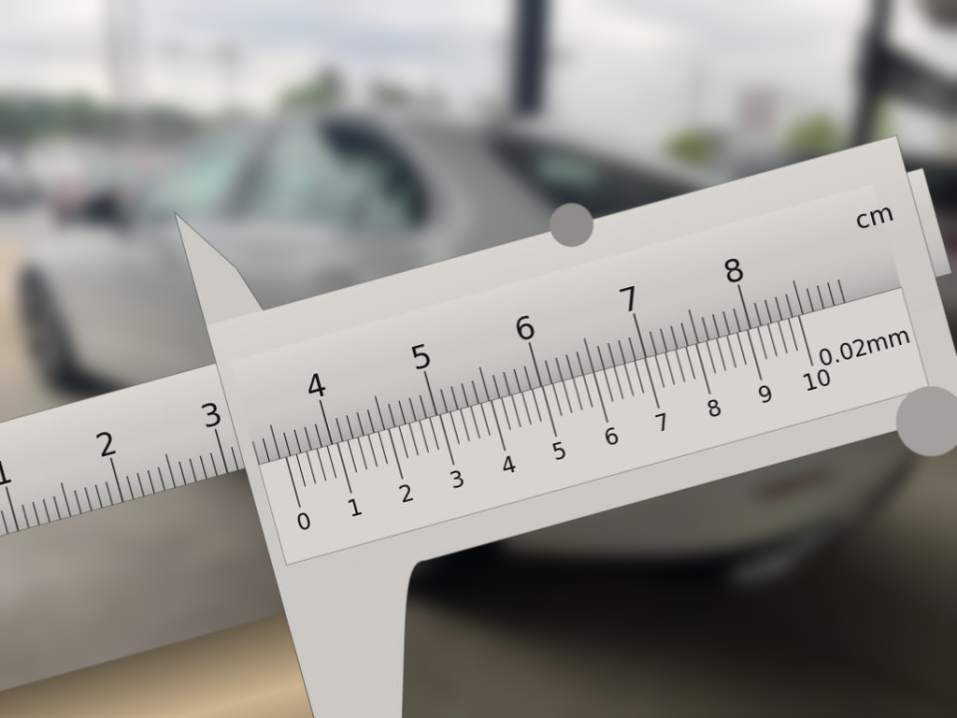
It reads value=35.6 unit=mm
